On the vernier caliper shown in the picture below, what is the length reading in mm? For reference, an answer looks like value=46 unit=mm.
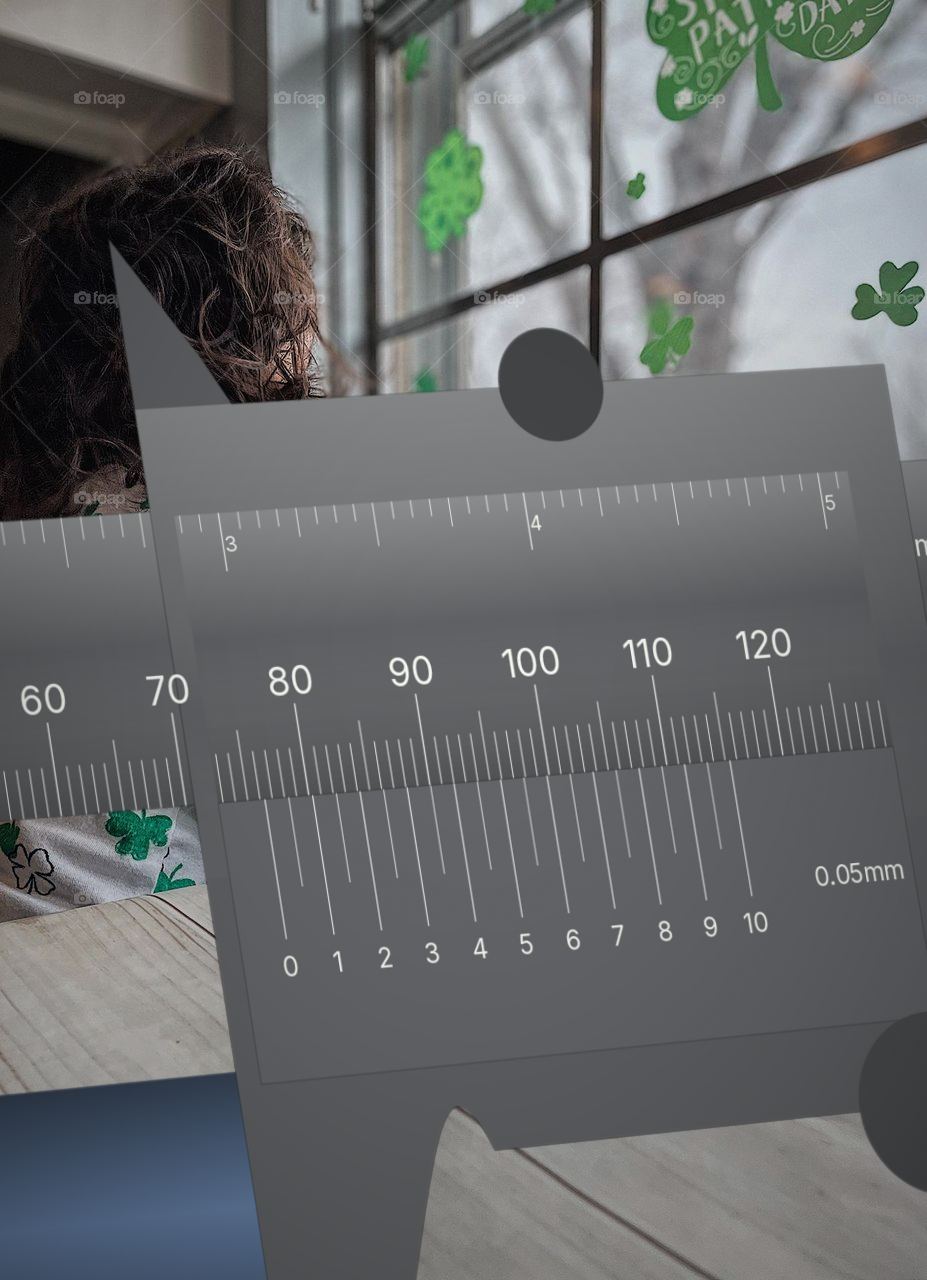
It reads value=76.4 unit=mm
